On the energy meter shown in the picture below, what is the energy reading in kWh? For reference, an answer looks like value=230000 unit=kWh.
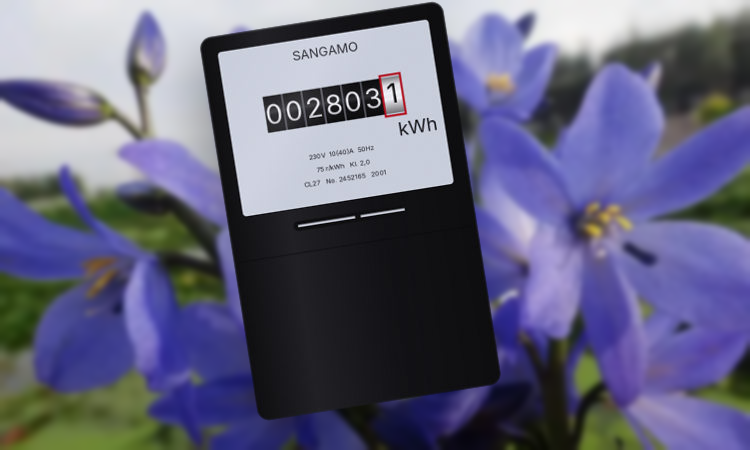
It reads value=2803.1 unit=kWh
